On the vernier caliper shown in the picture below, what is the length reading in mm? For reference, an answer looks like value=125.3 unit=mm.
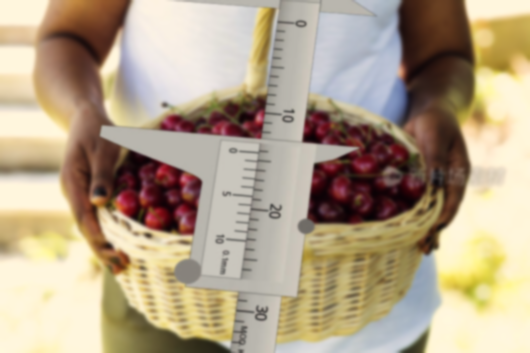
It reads value=14.2 unit=mm
